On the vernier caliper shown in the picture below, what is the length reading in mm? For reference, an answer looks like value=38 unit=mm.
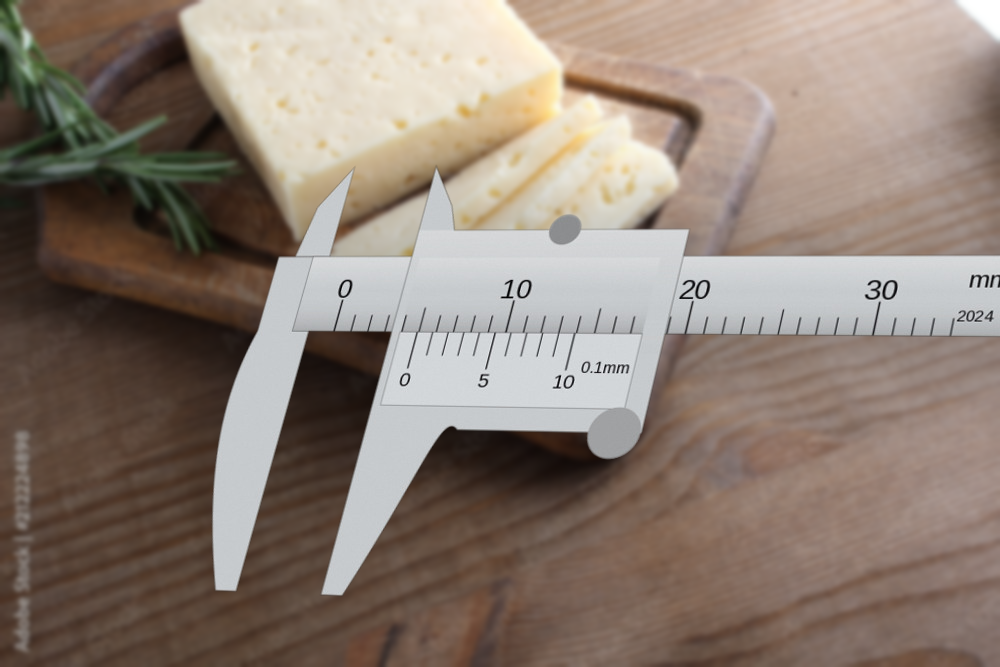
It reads value=4.9 unit=mm
